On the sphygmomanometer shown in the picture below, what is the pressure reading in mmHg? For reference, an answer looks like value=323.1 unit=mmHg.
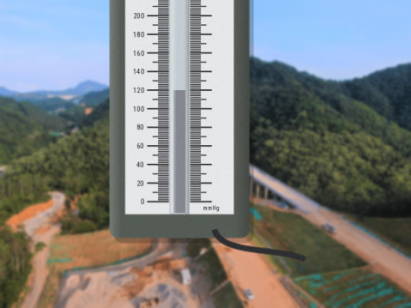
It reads value=120 unit=mmHg
